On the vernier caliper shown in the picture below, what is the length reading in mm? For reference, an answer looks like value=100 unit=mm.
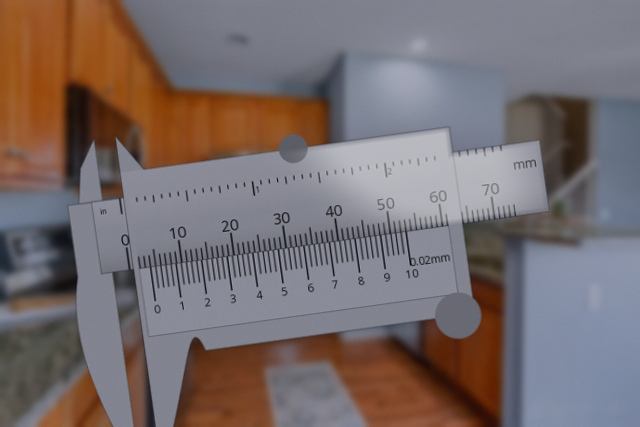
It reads value=4.0 unit=mm
